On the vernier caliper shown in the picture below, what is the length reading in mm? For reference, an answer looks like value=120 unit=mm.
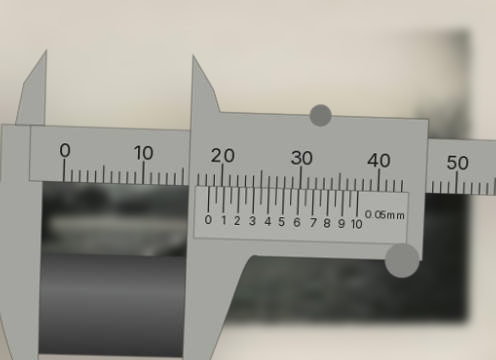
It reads value=18.4 unit=mm
